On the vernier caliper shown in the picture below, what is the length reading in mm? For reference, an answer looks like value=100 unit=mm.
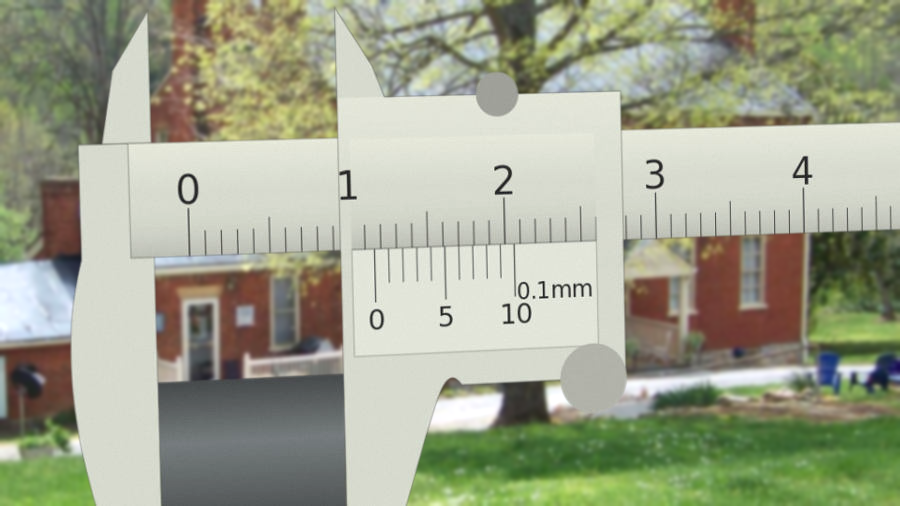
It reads value=11.6 unit=mm
